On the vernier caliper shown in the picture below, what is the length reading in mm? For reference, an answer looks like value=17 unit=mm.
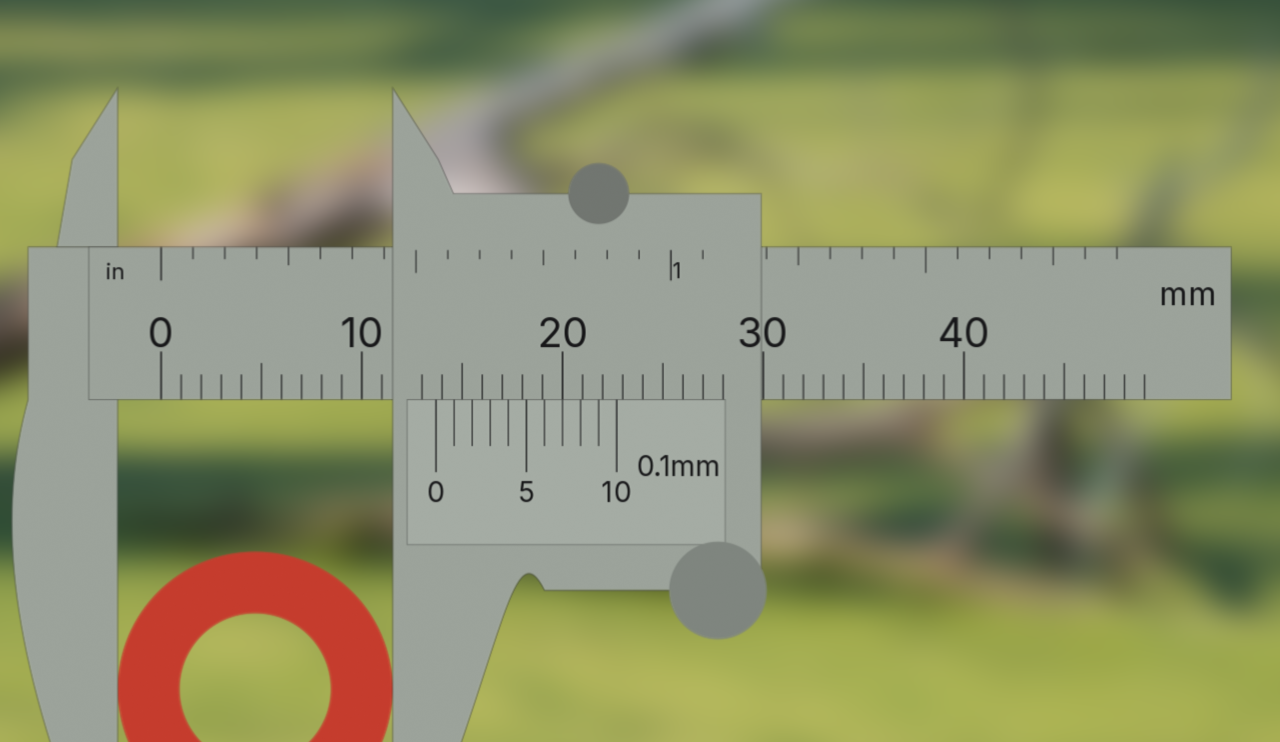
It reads value=13.7 unit=mm
